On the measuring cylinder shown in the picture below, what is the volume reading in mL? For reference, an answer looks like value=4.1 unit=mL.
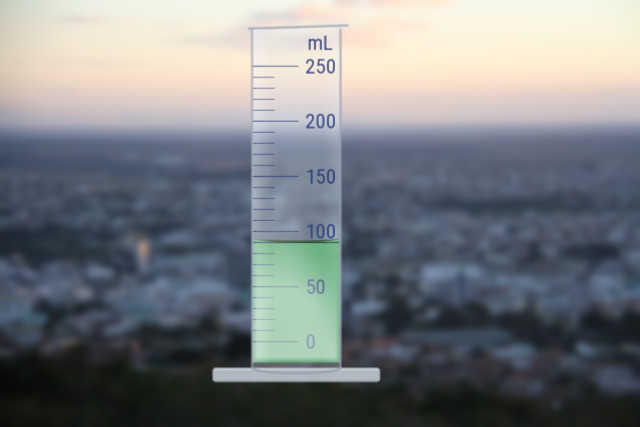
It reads value=90 unit=mL
